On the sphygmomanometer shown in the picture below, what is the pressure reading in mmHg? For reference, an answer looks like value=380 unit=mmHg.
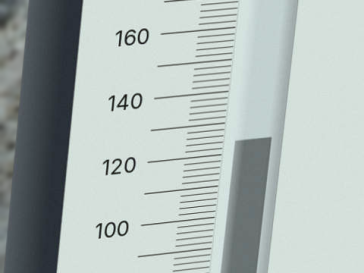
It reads value=124 unit=mmHg
